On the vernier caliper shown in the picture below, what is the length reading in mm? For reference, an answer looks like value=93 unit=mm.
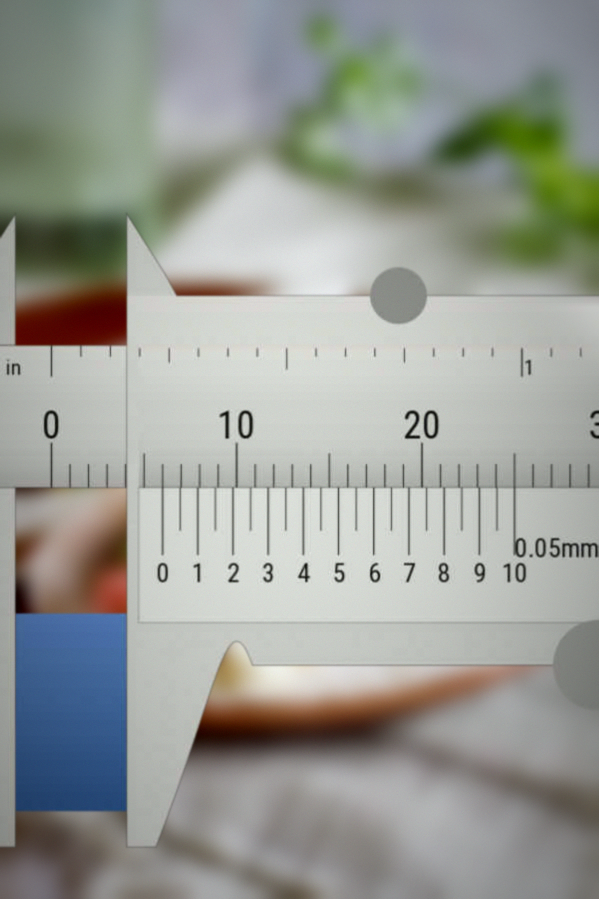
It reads value=6.0 unit=mm
